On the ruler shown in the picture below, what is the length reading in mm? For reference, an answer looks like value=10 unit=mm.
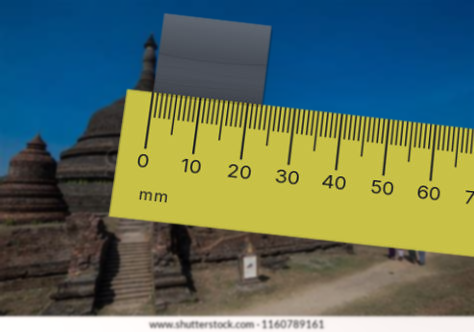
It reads value=23 unit=mm
